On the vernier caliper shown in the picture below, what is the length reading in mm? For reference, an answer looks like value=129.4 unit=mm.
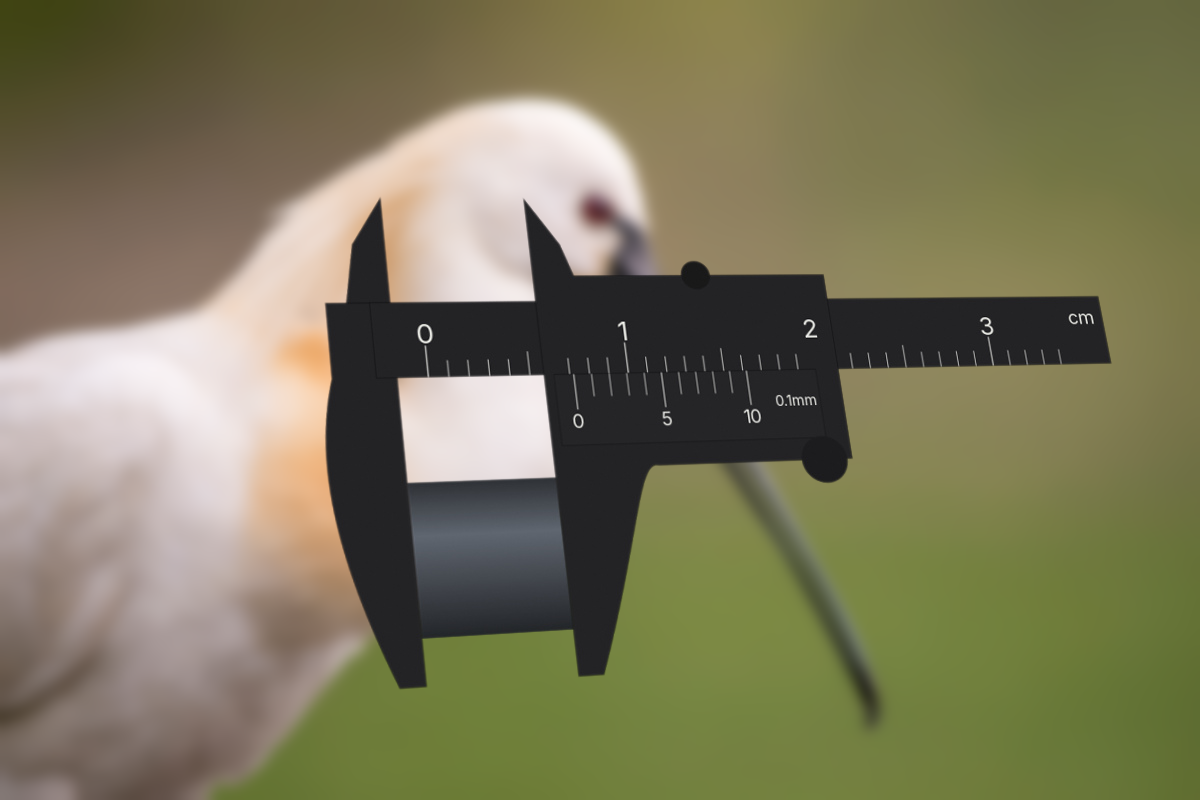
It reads value=7.2 unit=mm
